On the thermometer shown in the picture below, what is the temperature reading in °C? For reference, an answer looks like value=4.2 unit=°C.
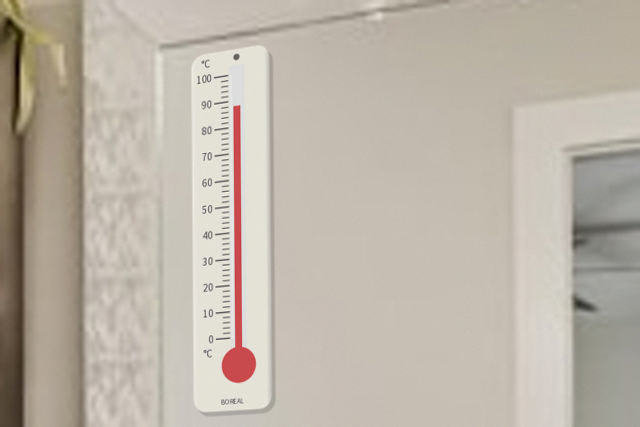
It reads value=88 unit=°C
